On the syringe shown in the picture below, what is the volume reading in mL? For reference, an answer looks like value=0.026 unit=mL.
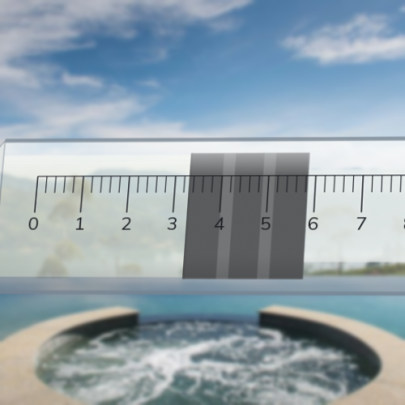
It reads value=3.3 unit=mL
